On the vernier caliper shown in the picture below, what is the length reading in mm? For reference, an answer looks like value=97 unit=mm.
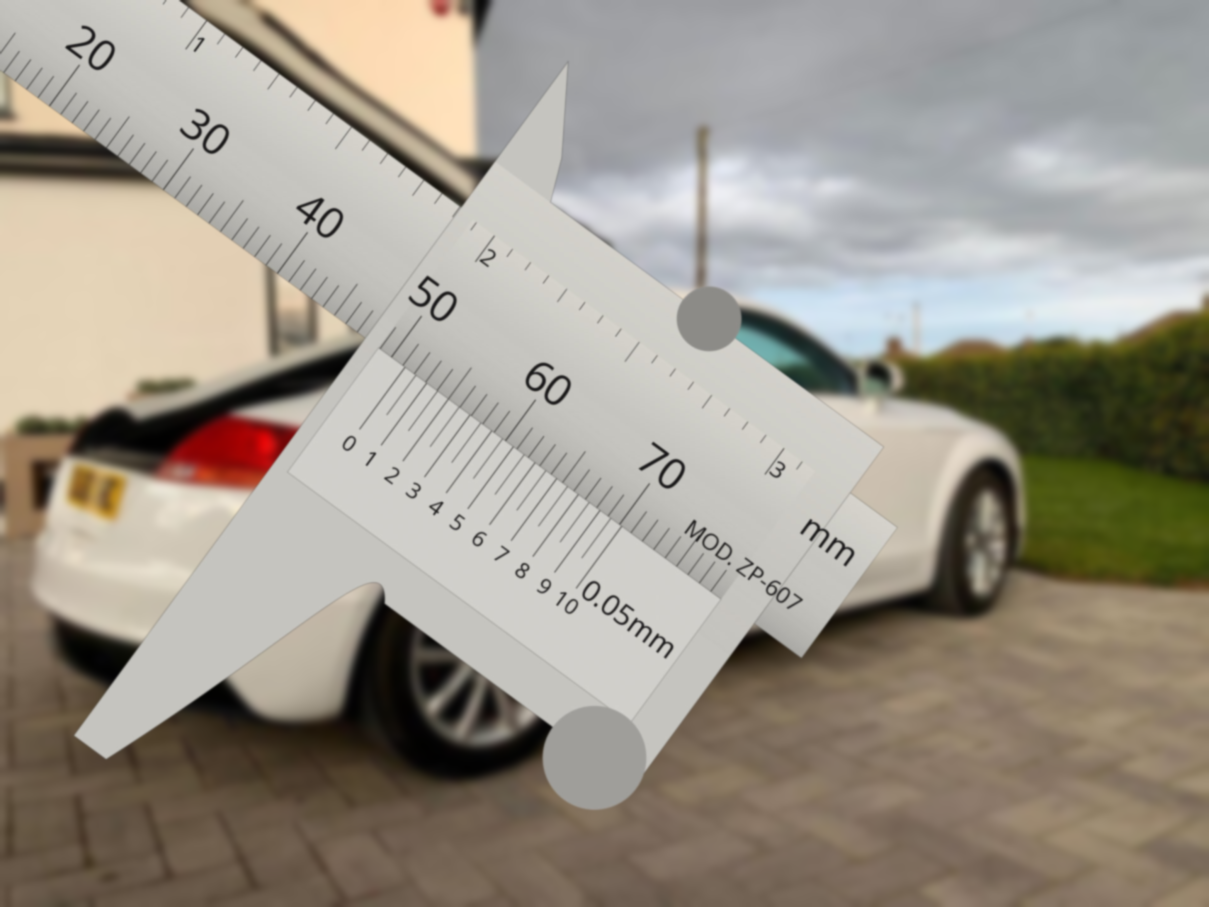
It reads value=51.2 unit=mm
